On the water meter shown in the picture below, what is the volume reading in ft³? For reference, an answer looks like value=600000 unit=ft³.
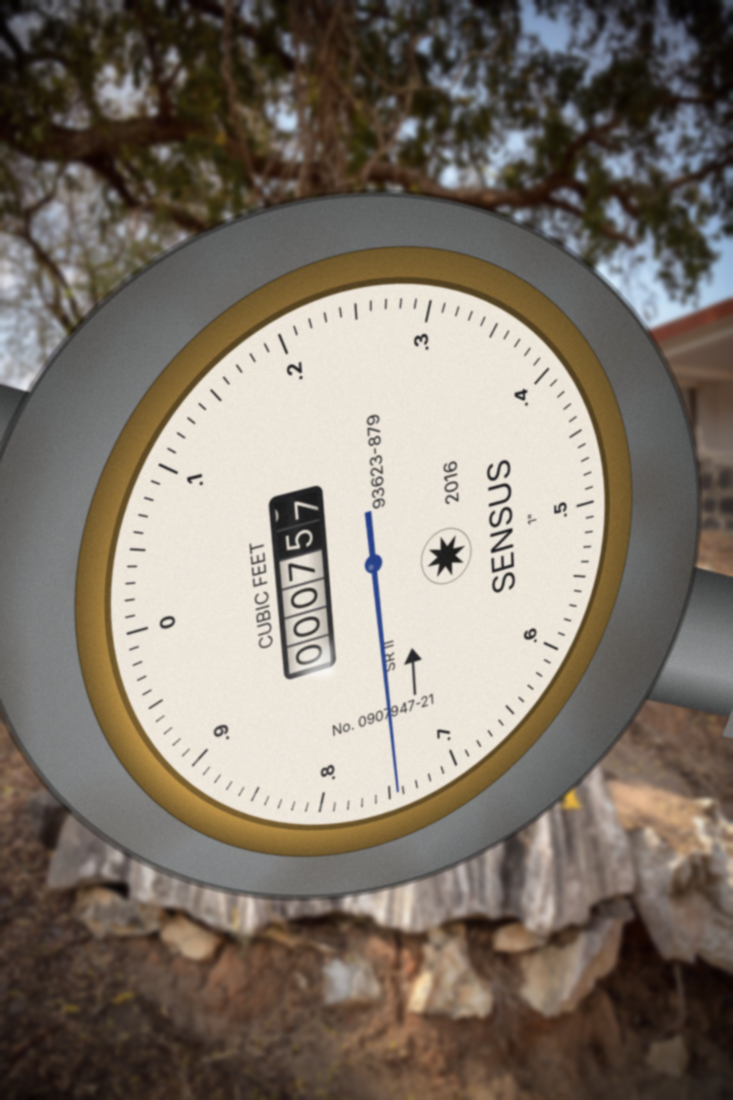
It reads value=756.74 unit=ft³
